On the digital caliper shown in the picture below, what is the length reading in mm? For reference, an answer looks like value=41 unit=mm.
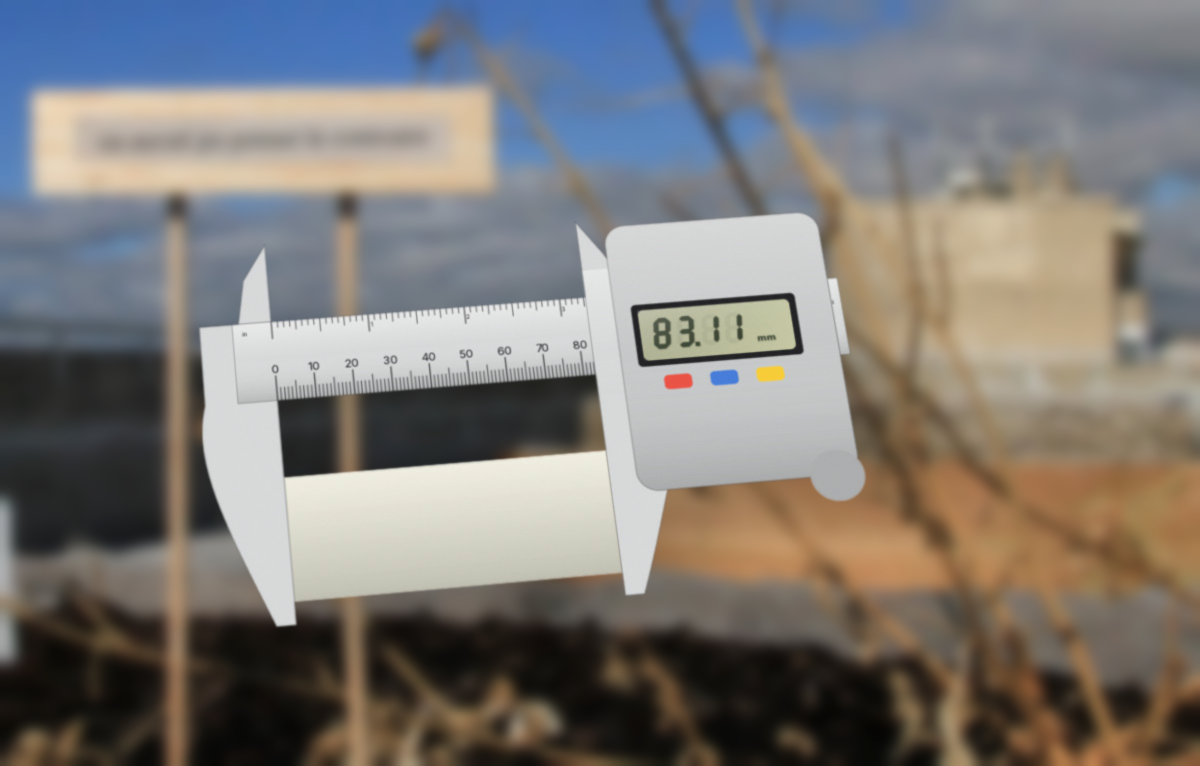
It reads value=83.11 unit=mm
